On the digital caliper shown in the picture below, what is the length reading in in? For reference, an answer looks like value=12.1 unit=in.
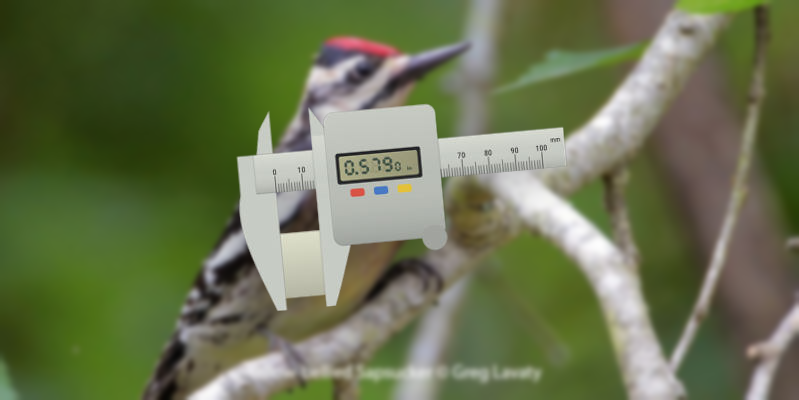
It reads value=0.5790 unit=in
